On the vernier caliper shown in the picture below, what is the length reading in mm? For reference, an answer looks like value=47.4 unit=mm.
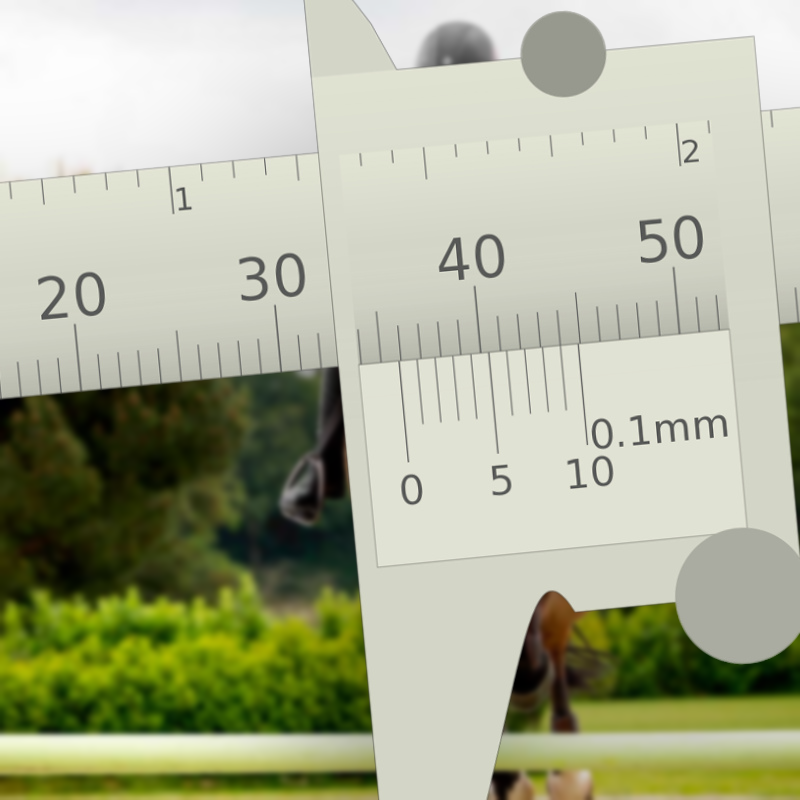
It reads value=35.9 unit=mm
